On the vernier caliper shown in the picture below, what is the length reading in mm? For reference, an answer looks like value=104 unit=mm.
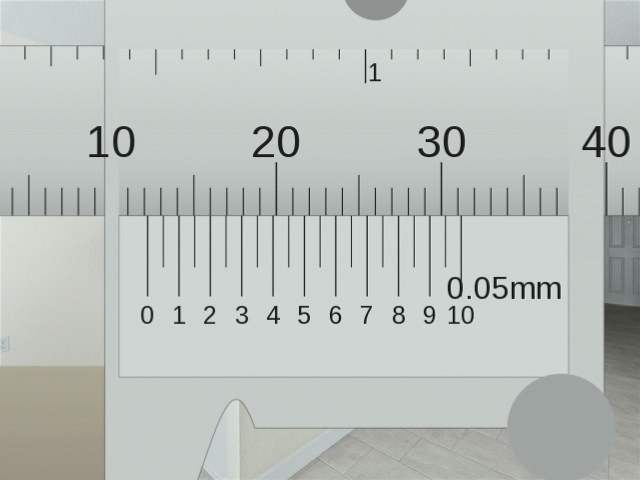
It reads value=12.2 unit=mm
